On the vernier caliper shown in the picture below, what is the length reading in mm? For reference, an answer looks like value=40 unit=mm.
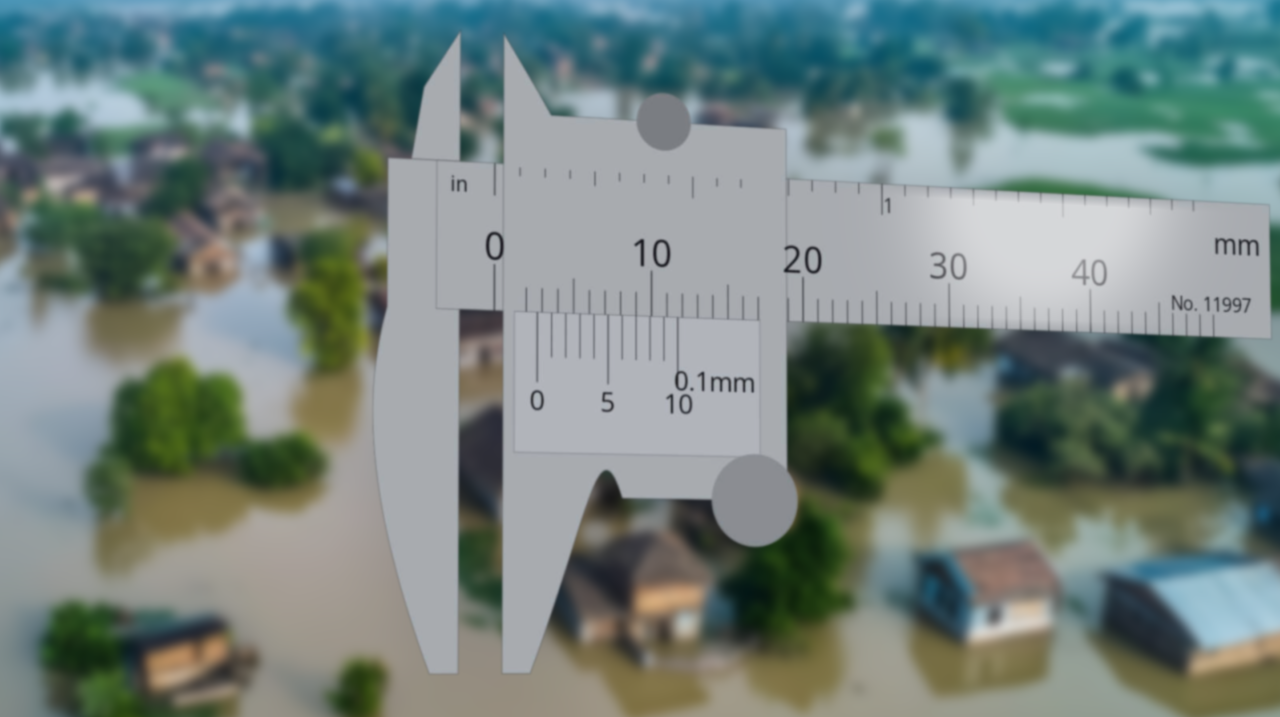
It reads value=2.7 unit=mm
